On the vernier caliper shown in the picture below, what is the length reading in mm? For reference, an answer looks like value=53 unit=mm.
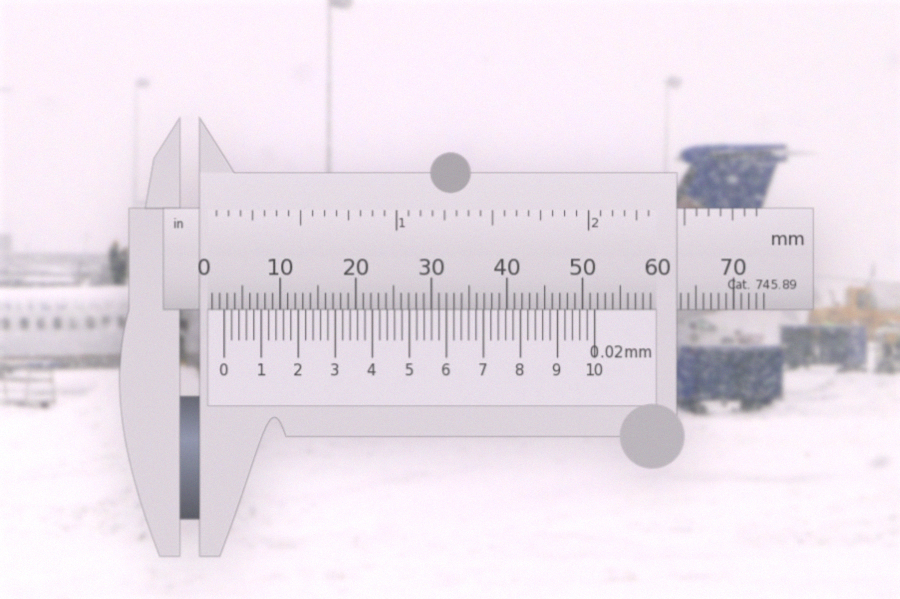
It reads value=2.6 unit=mm
